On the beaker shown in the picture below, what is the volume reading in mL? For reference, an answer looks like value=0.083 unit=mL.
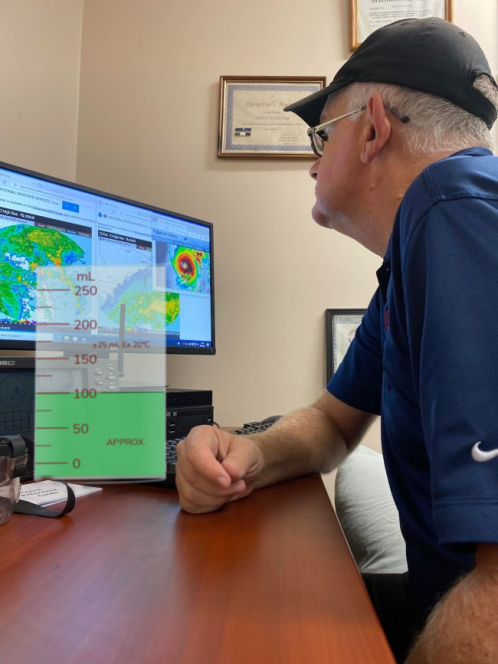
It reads value=100 unit=mL
